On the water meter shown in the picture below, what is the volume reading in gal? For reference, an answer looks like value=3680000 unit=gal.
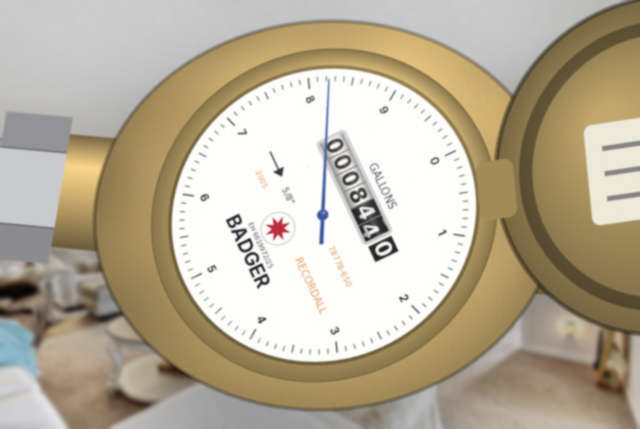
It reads value=8438.2 unit=gal
